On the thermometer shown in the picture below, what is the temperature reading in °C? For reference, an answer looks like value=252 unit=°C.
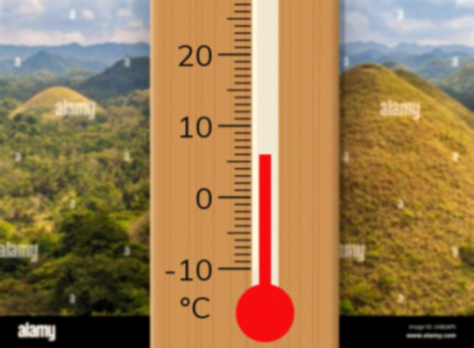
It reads value=6 unit=°C
